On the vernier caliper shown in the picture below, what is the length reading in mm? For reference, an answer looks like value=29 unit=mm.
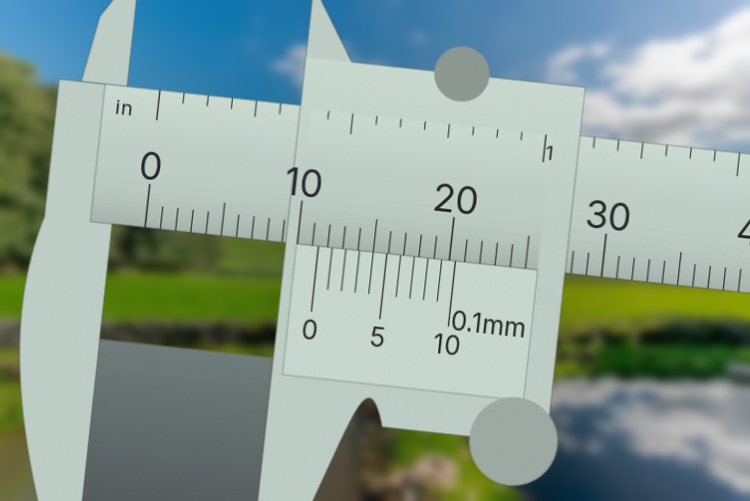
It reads value=11.4 unit=mm
